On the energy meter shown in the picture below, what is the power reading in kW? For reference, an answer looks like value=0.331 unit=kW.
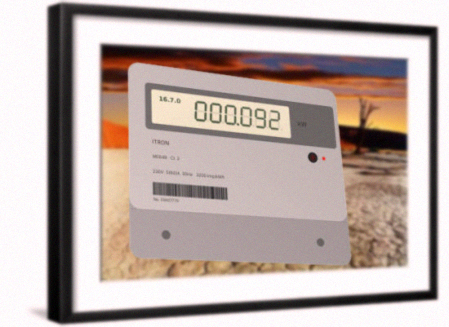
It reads value=0.092 unit=kW
